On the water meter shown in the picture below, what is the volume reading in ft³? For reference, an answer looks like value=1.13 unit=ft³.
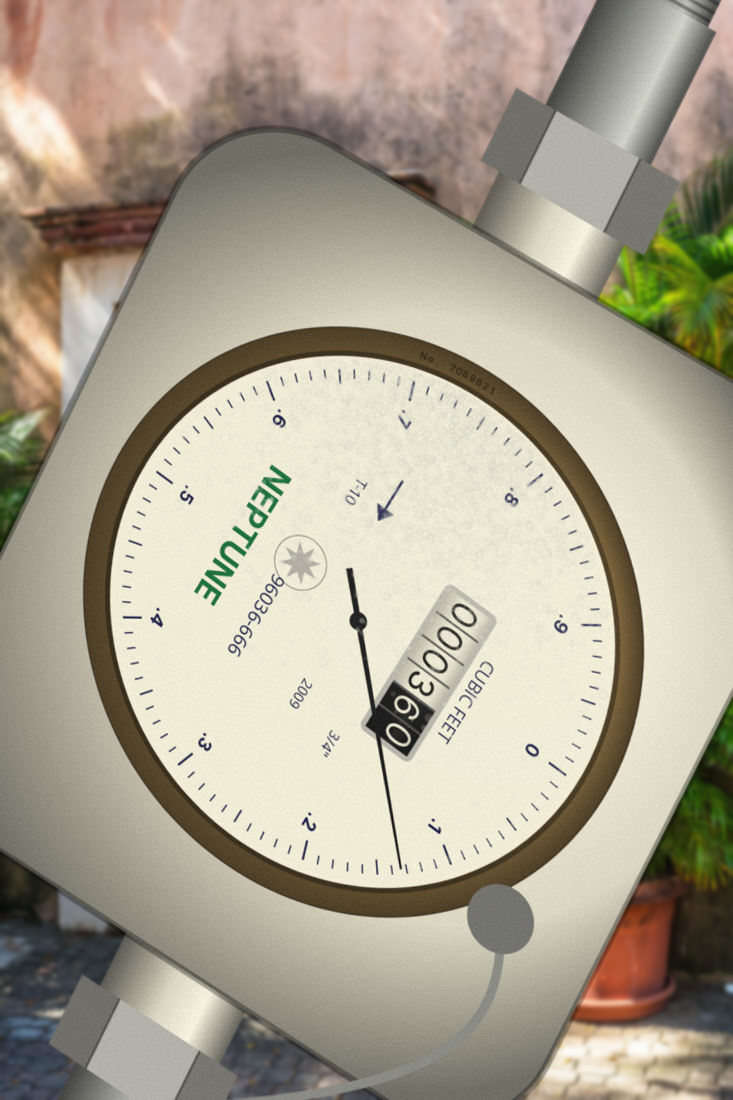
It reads value=360.13 unit=ft³
